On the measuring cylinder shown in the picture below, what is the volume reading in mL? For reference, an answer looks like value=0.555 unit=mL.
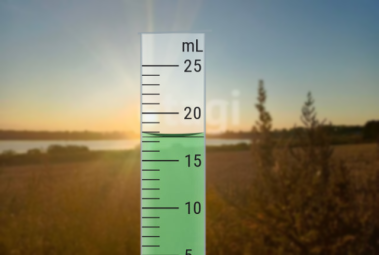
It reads value=17.5 unit=mL
